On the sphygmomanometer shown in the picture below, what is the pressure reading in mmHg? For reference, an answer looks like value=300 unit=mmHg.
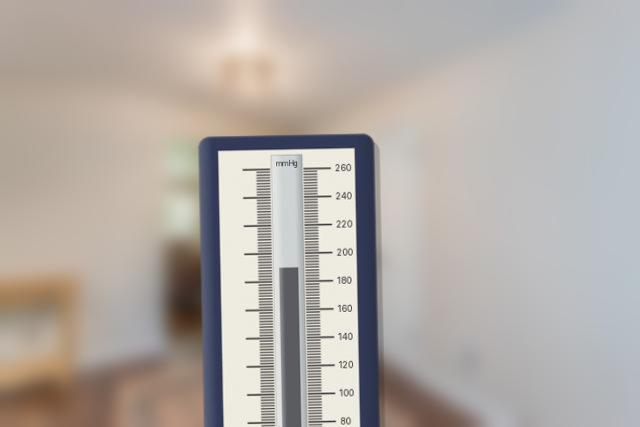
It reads value=190 unit=mmHg
